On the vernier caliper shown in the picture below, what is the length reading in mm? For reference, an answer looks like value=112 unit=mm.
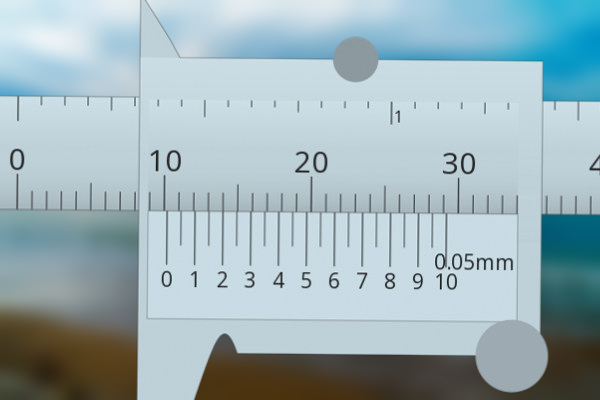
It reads value=10.2 unit=mm
